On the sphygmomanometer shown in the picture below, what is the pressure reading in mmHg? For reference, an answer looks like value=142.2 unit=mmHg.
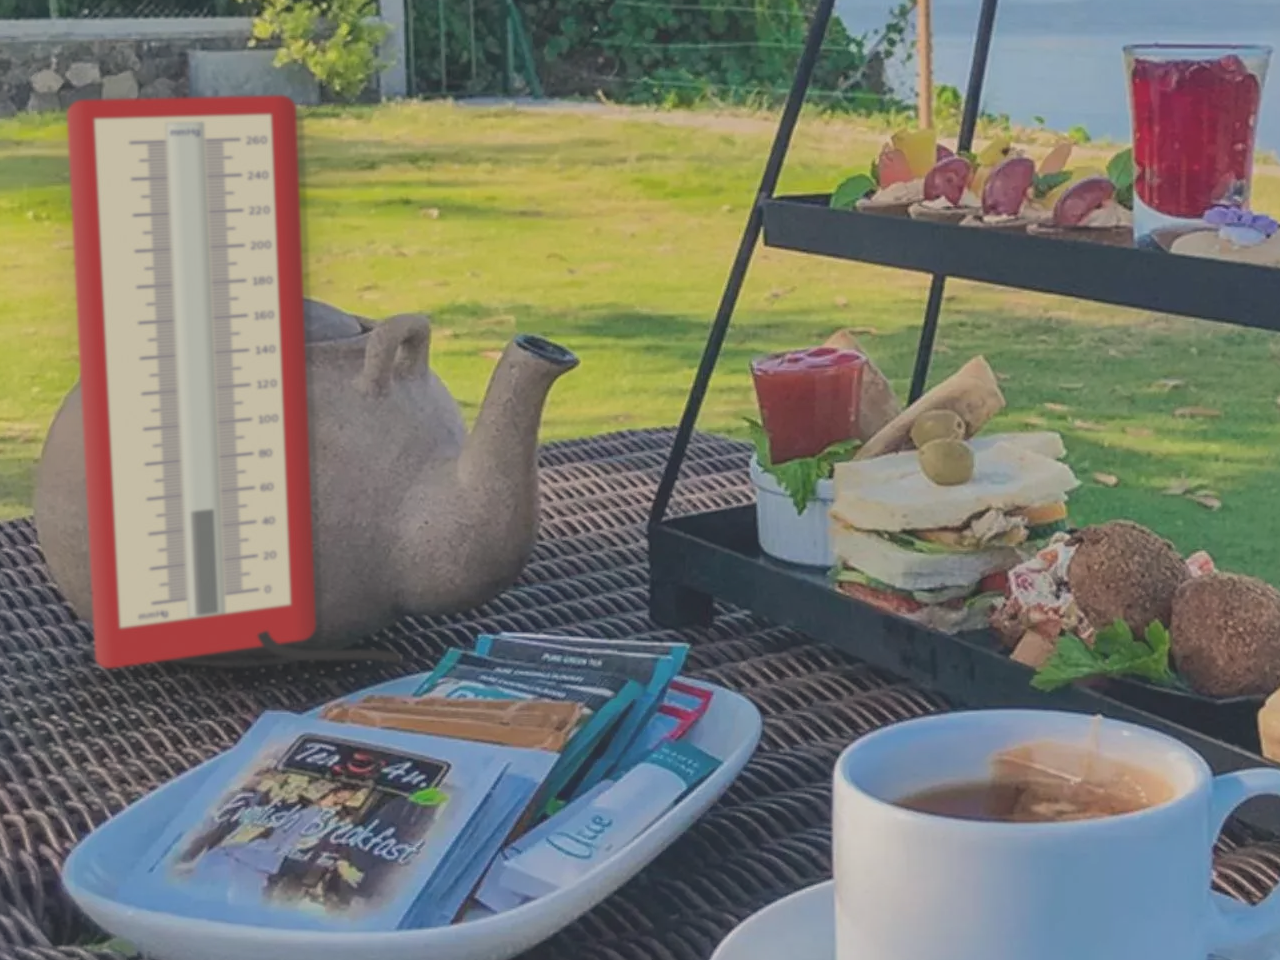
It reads value=50 unit=mmHg
